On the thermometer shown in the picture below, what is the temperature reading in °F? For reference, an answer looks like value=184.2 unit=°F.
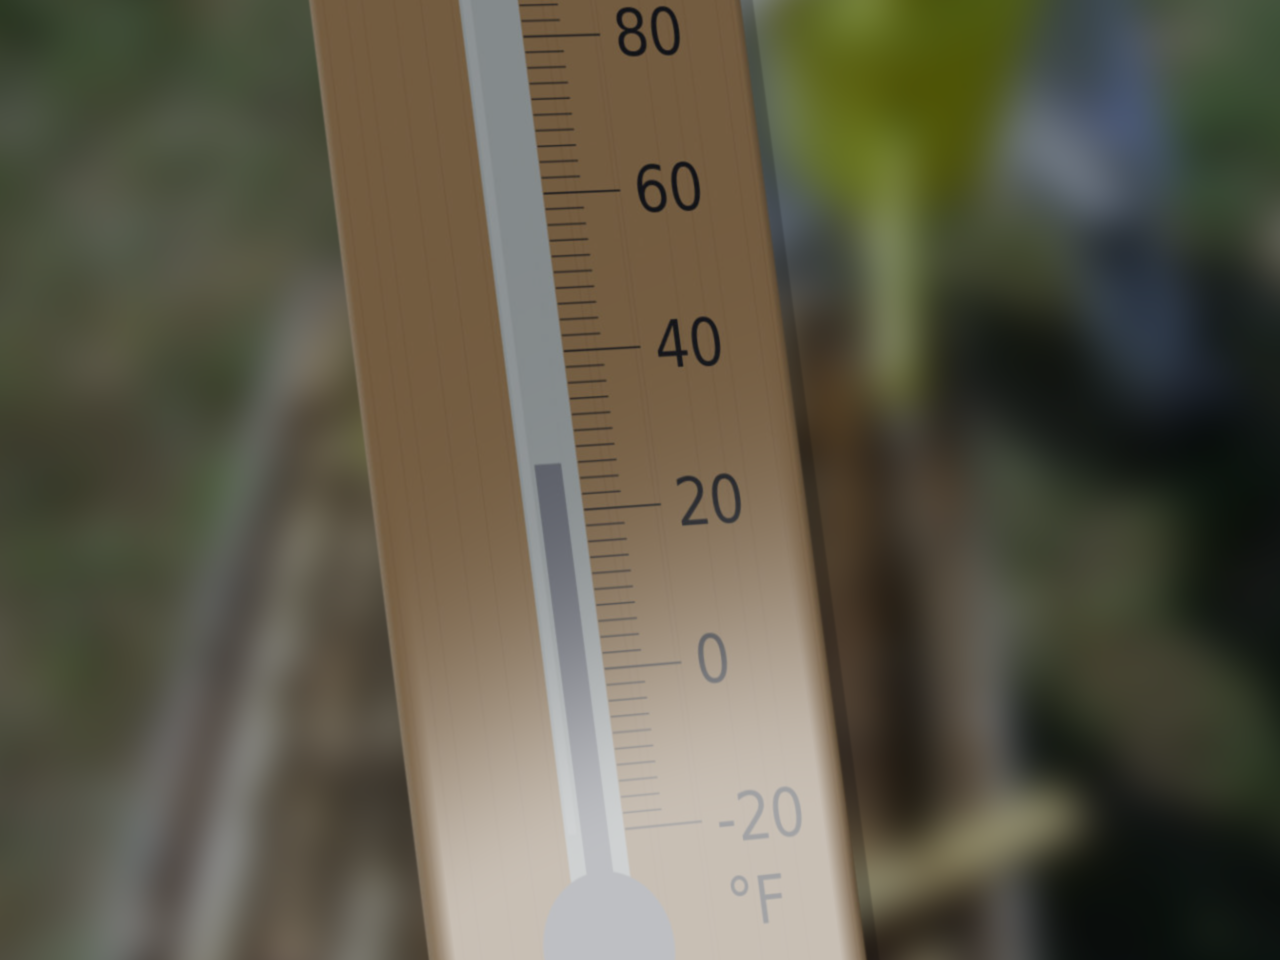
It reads value=26 unit=°F
